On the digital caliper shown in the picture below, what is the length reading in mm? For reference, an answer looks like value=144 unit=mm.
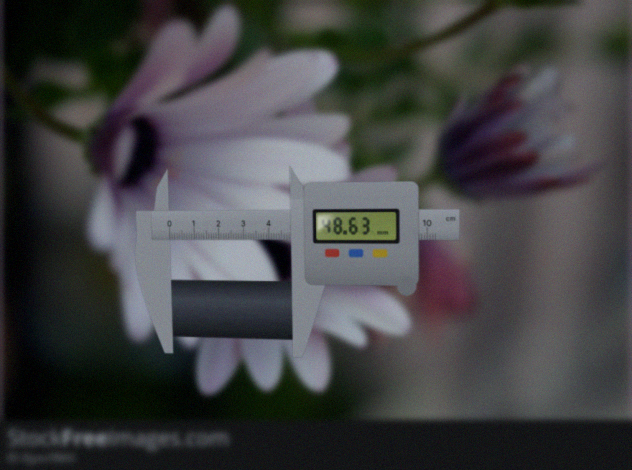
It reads value=48.63 unit=mm
